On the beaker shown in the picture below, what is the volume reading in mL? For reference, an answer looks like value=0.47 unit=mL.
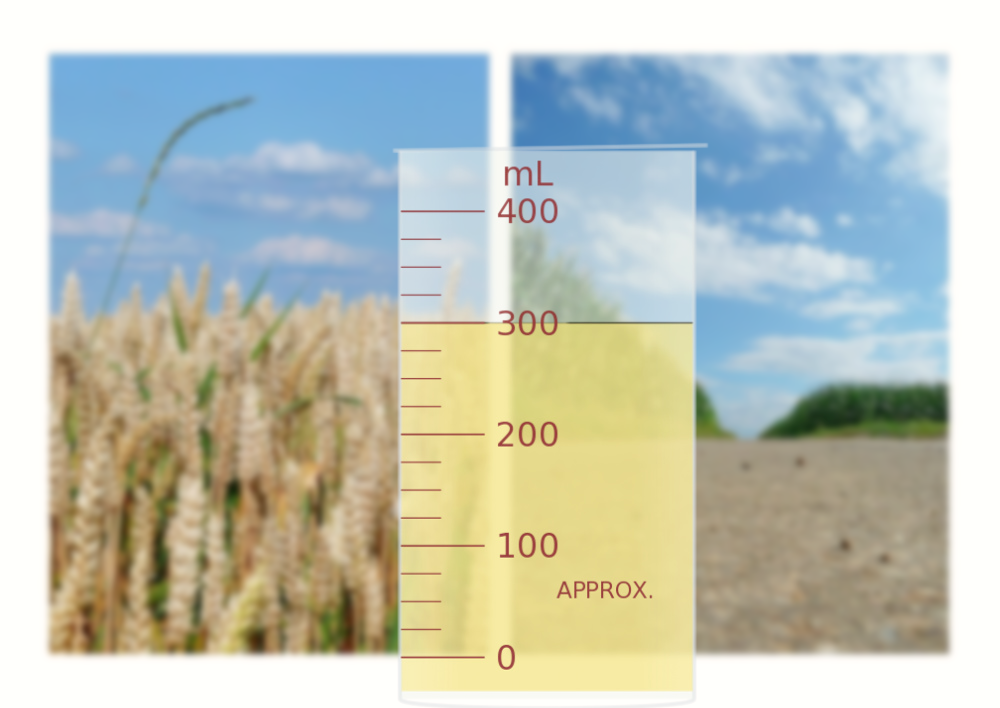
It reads value=300 unit=mL
